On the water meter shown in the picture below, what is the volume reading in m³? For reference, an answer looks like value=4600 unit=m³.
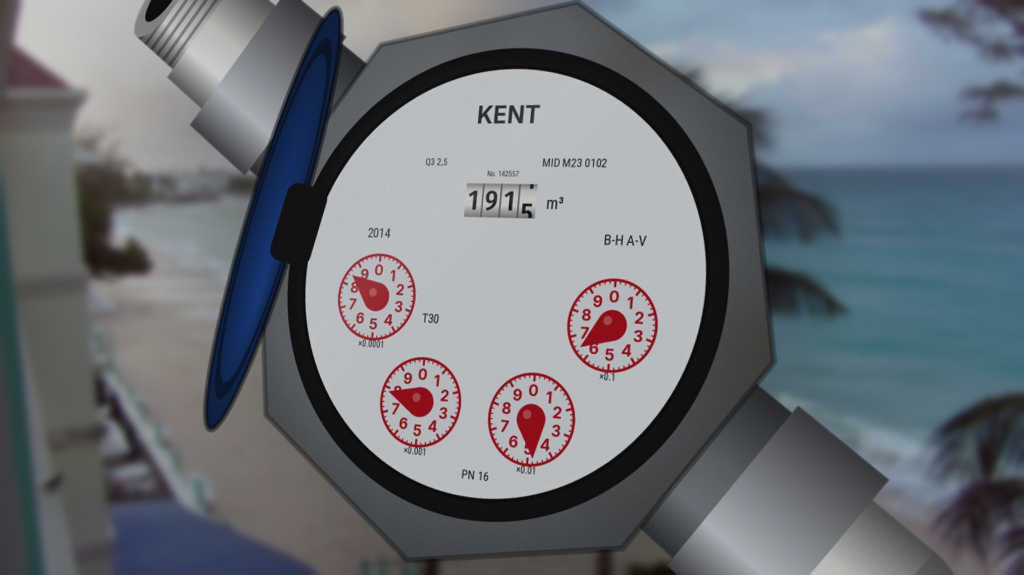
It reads value=1914.6478 unit=m³
